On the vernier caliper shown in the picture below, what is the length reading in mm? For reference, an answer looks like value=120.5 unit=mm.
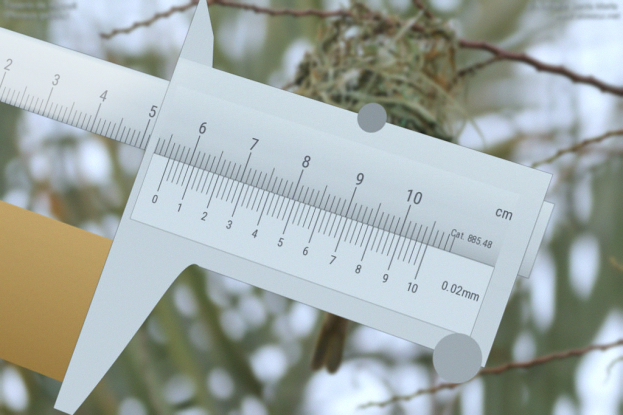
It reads value=56.0 unit=mm
